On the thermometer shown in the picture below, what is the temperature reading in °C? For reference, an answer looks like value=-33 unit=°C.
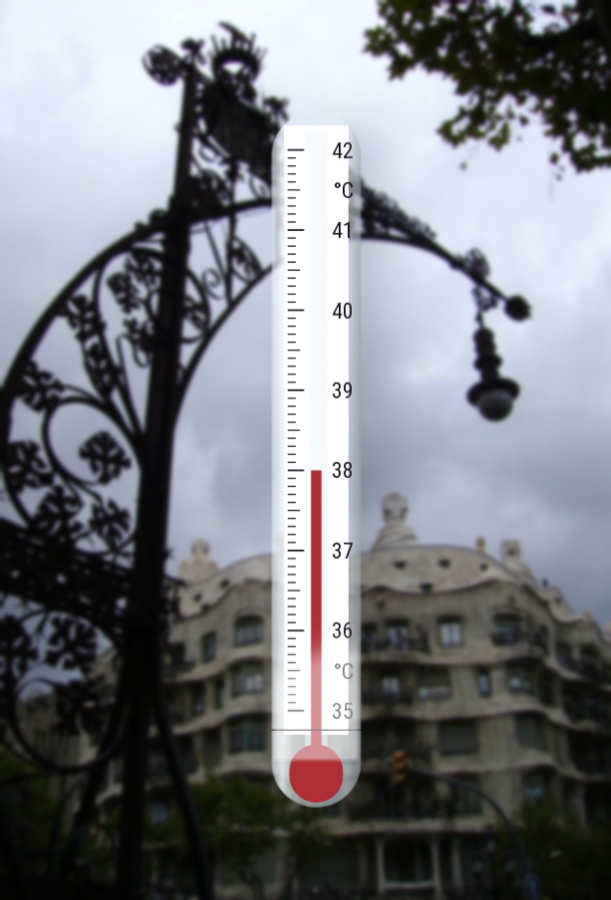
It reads value=38 unit=°C
